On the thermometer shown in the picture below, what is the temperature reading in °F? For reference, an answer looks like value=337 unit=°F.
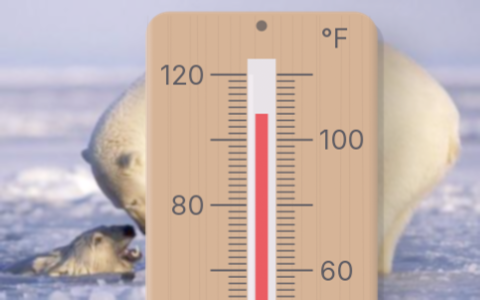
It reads value=108 unit=°F
